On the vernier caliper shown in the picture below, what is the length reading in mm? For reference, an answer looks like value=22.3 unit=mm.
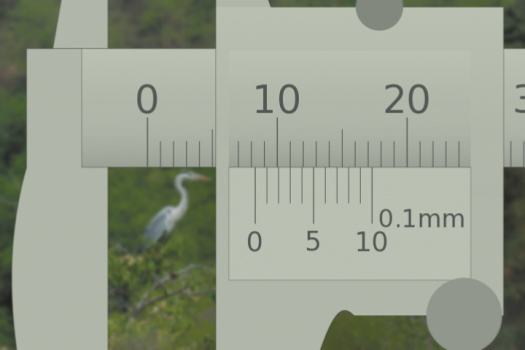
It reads value=8.3 unit=mm
